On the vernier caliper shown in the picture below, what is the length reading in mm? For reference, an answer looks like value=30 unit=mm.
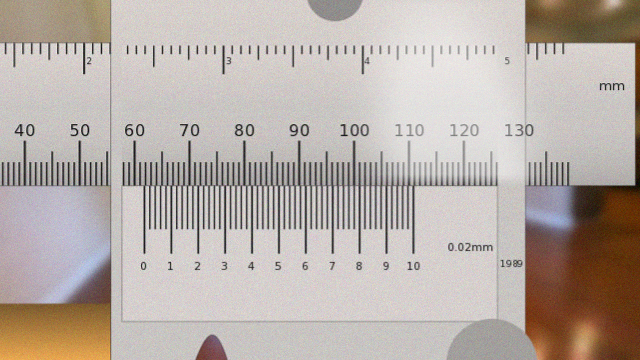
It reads value=61.8 unit=mm
